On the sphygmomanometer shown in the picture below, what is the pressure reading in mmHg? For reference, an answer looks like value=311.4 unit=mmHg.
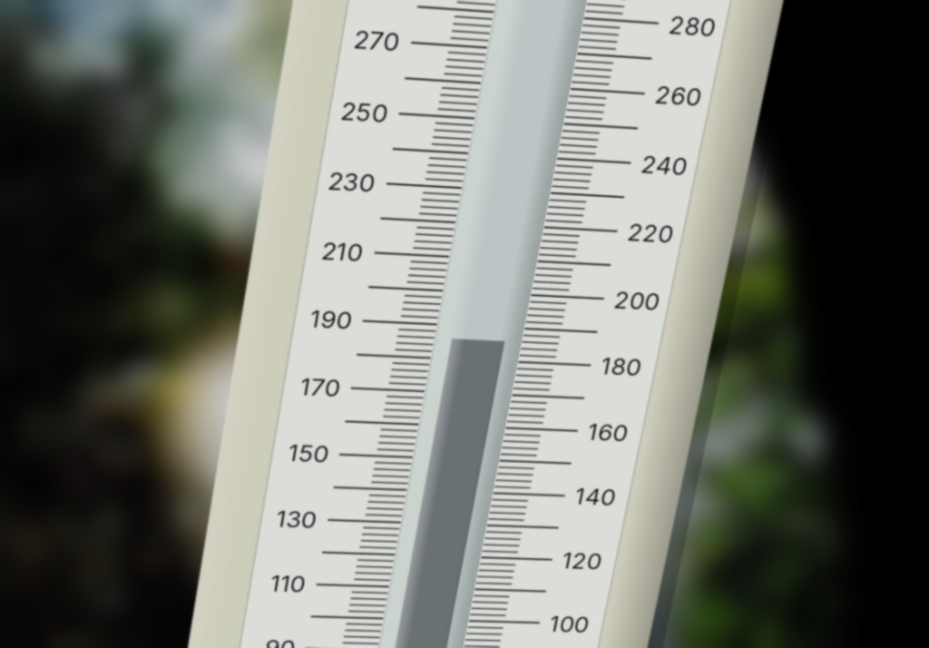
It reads value=186 unit=mmHg
